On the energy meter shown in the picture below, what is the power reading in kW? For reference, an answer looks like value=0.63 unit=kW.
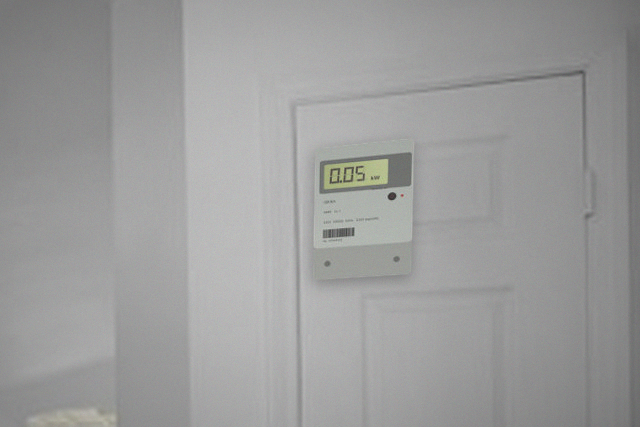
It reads value=0.05 unit=kW
